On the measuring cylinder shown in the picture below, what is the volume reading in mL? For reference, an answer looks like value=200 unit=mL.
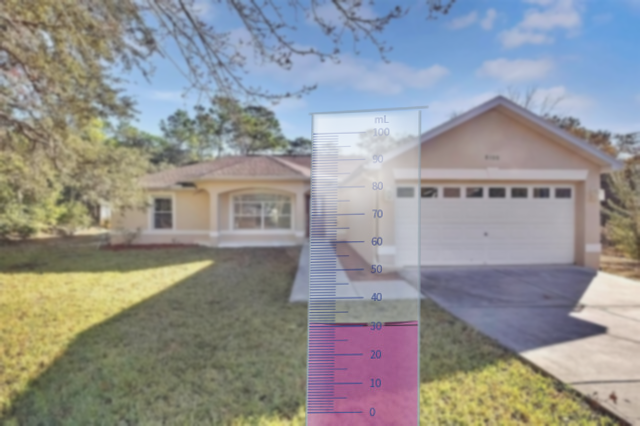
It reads value=30 unit=mL
